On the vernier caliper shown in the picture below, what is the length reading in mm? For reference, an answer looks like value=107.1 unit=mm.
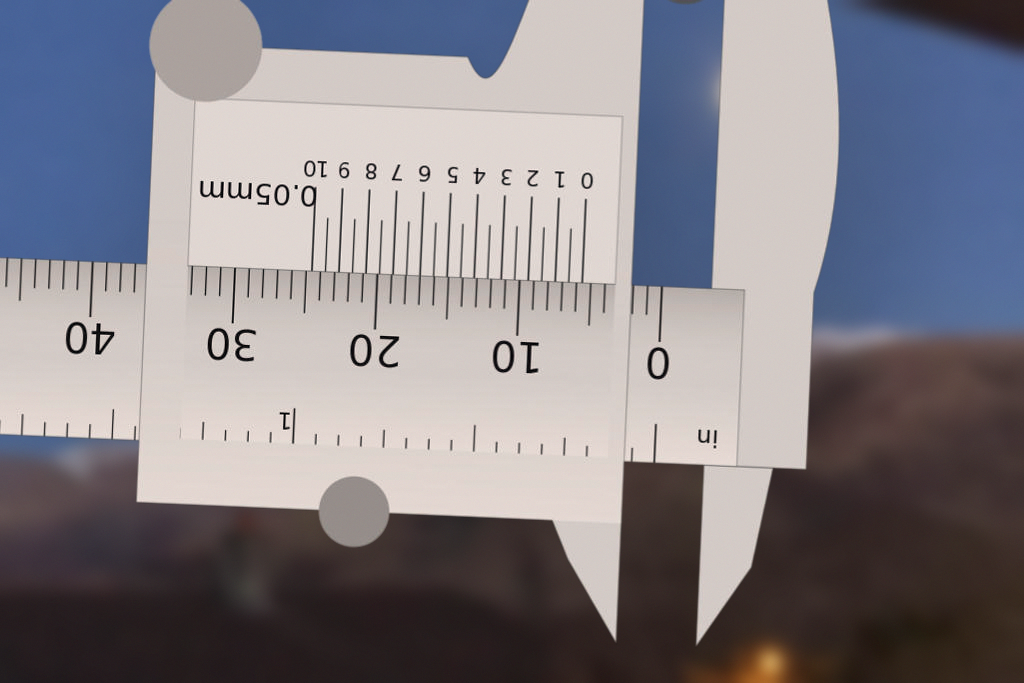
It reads value=5.6 unit=mm
